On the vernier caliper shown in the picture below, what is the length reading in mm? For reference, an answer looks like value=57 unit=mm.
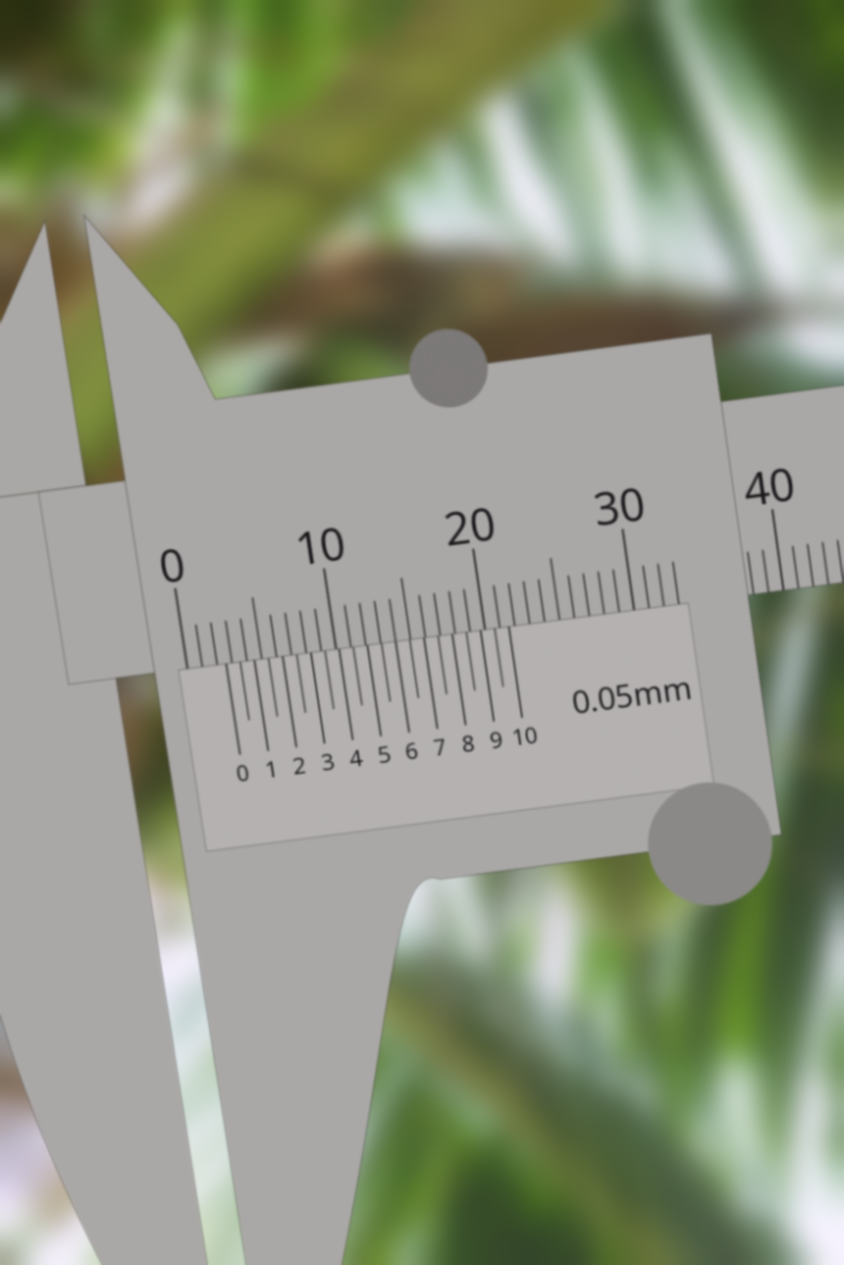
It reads value=2.6 unit=mm
